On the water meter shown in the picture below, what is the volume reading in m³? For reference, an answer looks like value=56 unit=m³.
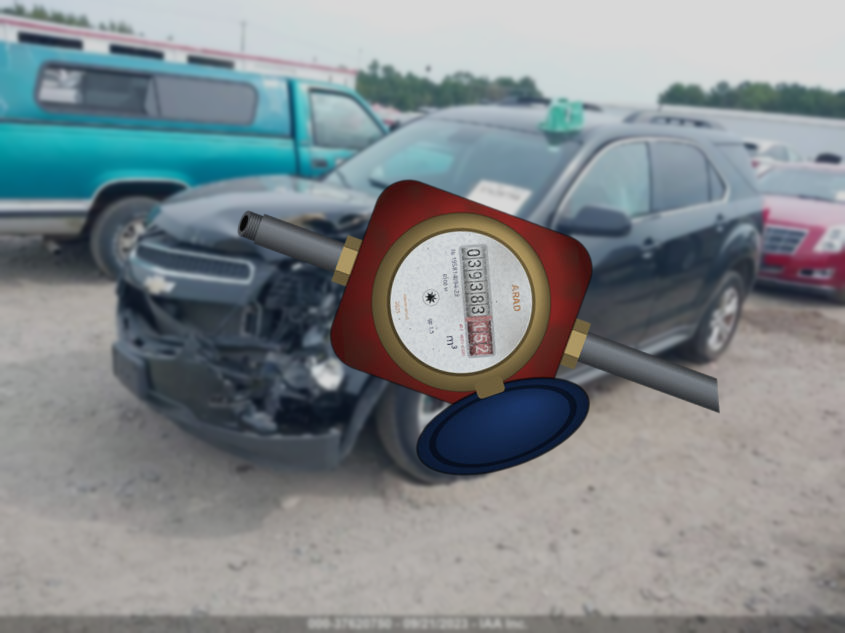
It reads value=39383.152 unit=m³
